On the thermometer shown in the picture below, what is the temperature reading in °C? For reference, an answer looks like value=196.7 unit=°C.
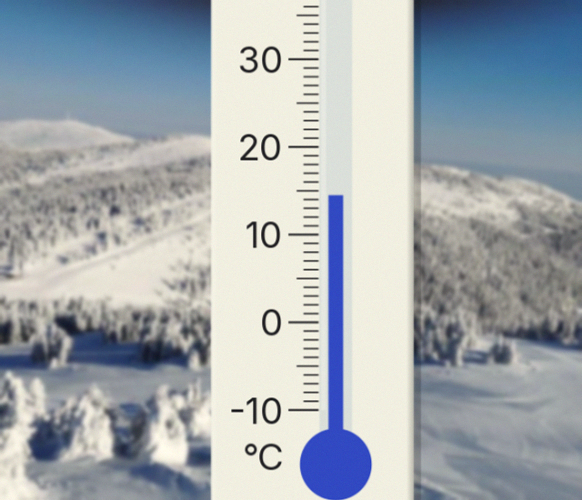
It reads value=14.5 unit=°C
